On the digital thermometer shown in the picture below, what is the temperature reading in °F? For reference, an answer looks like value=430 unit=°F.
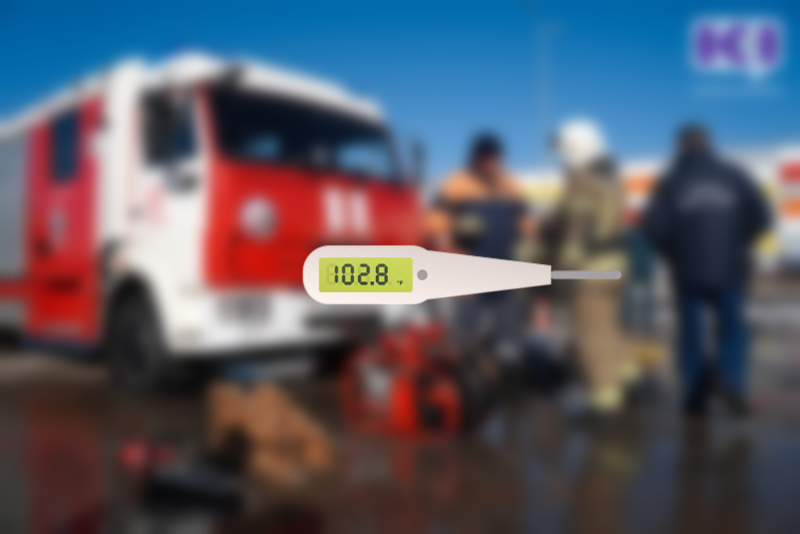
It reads value=102.8 unit=°F
